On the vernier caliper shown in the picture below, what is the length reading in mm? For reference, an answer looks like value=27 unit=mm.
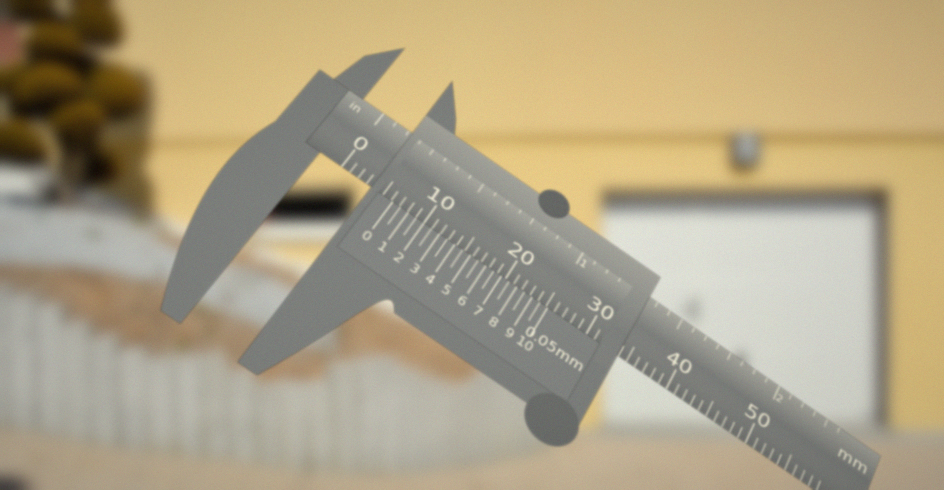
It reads value=6.2 unit=mm
